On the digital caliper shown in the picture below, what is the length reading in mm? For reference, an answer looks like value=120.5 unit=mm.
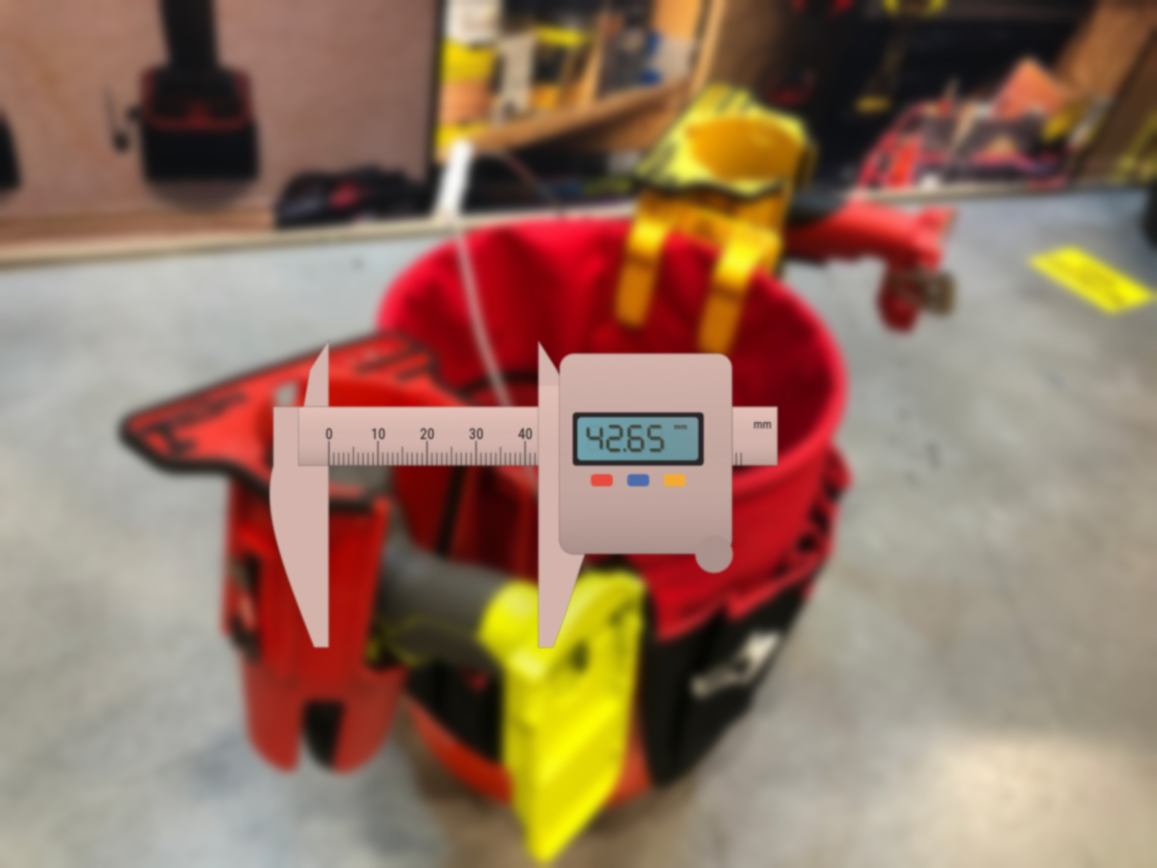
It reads value=42.65 unit=mm
